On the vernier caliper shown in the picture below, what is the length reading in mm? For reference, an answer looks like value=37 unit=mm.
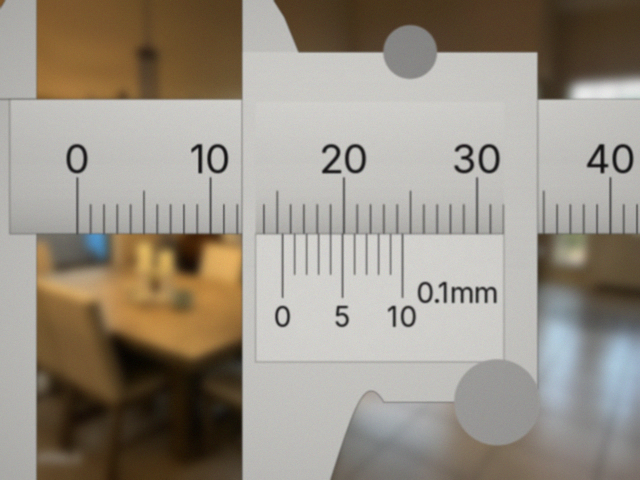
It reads value=15.4 unit=mm
